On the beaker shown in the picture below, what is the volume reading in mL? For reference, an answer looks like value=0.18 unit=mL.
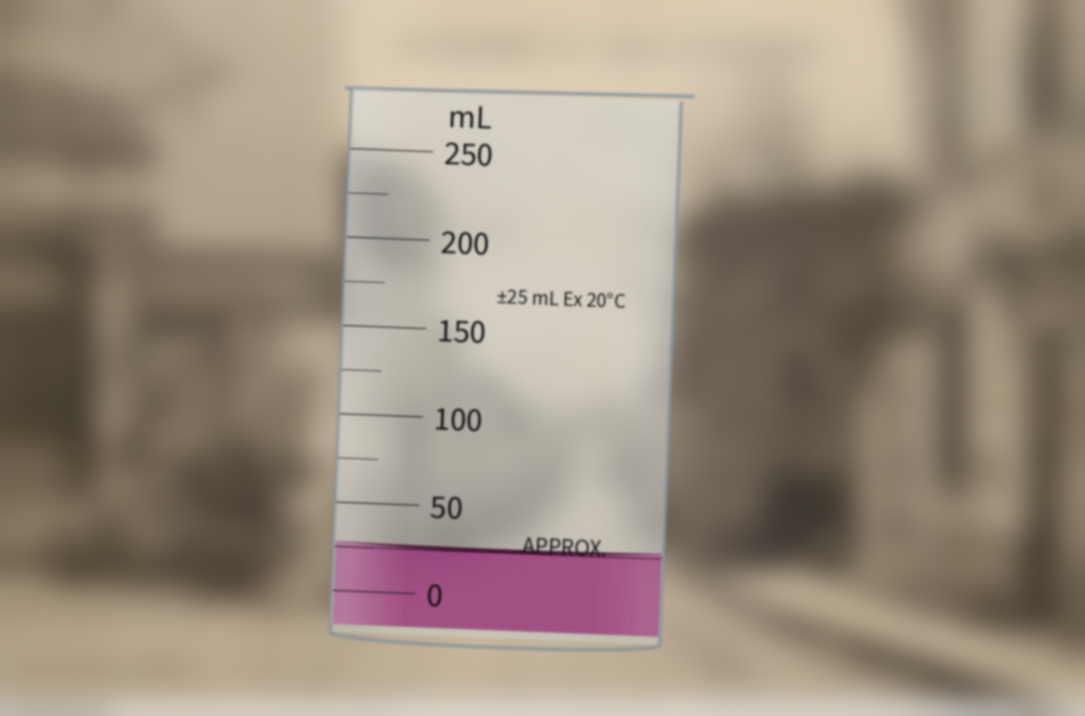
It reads value=25 unit=mL
